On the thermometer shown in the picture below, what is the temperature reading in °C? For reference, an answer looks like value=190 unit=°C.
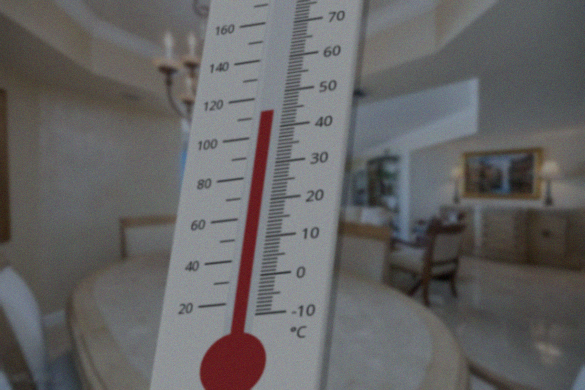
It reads value=45 unit=°C
